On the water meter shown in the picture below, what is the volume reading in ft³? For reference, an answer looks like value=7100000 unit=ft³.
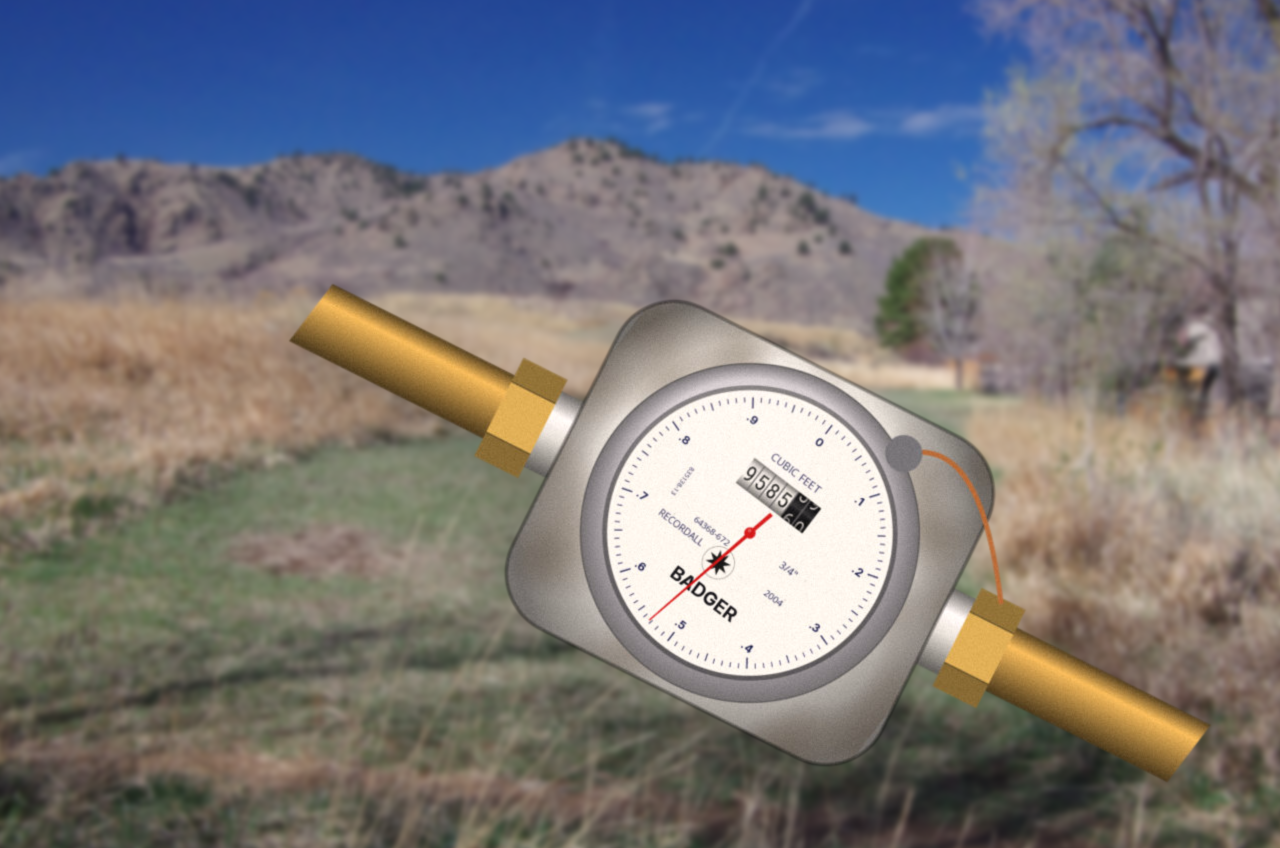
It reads value=958559.53 unit=ft³
